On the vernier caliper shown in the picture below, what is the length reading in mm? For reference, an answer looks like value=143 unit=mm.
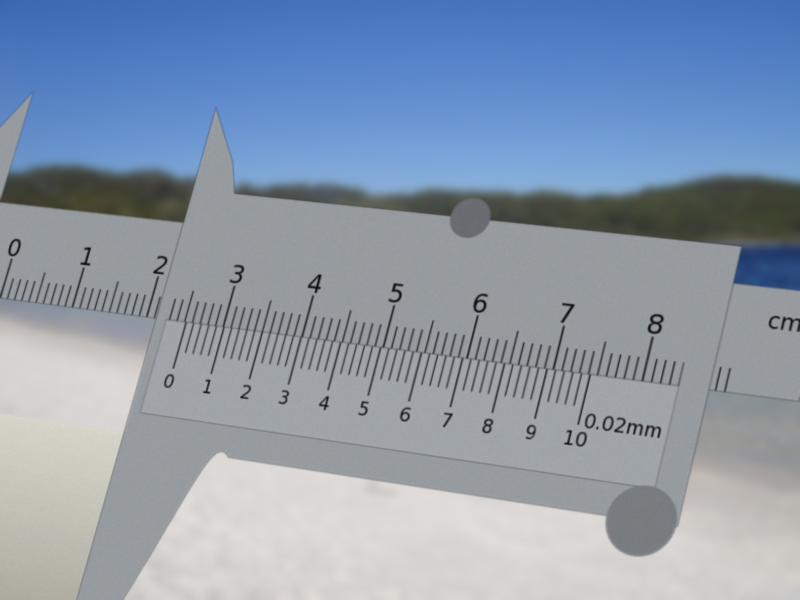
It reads value=25.2 unit=mm
